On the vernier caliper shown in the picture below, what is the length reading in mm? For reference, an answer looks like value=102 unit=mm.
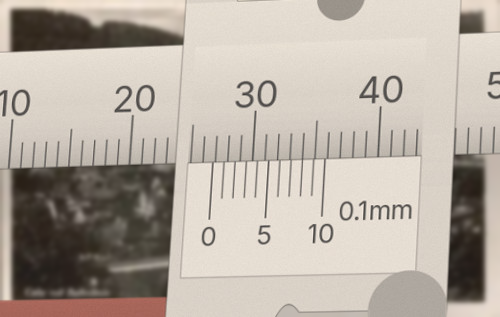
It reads value=26.8 unit=mm
